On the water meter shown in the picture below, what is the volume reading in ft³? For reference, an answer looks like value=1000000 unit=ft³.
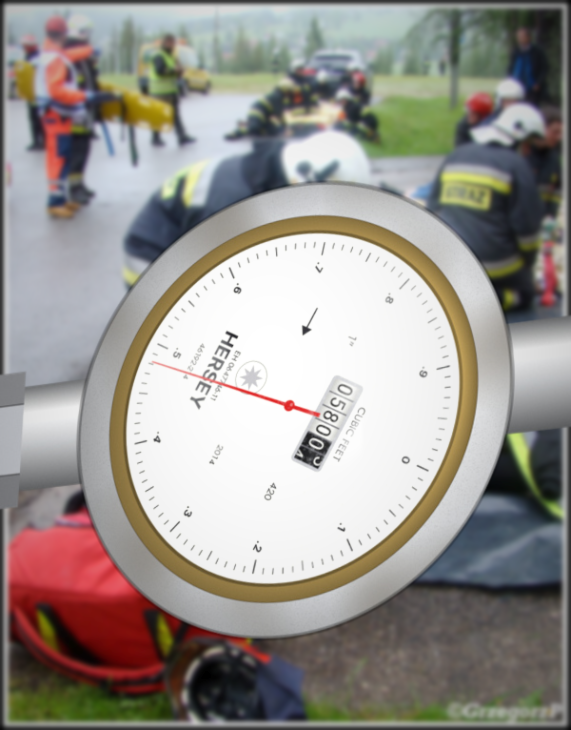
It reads value=58003.48 unit=ft³
